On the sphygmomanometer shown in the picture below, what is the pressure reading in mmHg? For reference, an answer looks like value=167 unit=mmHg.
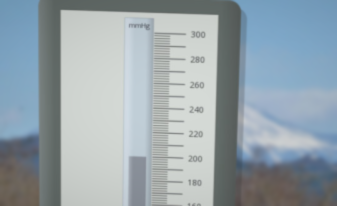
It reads value=200 unit=mmHg
